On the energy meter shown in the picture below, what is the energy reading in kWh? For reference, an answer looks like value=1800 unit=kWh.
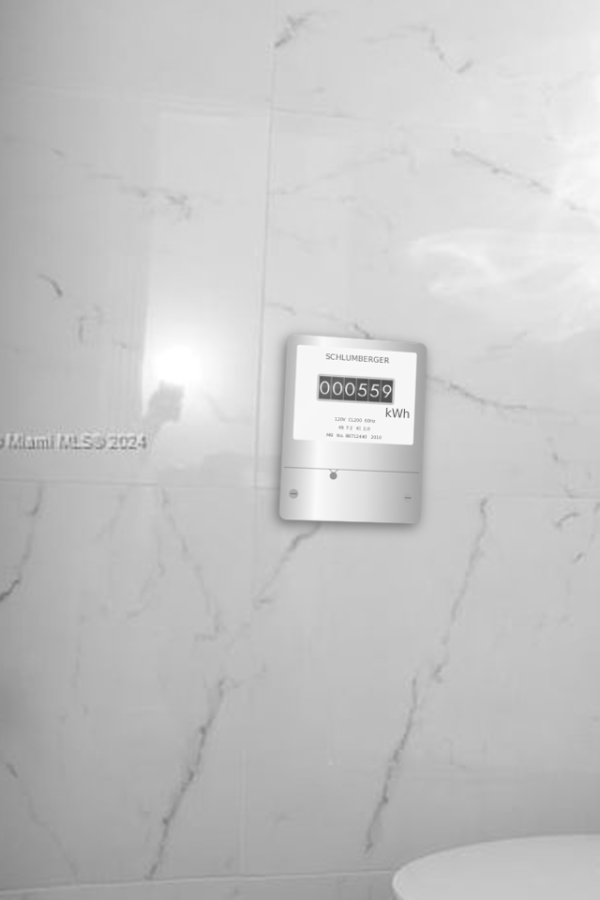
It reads value=559 unit=kWh
